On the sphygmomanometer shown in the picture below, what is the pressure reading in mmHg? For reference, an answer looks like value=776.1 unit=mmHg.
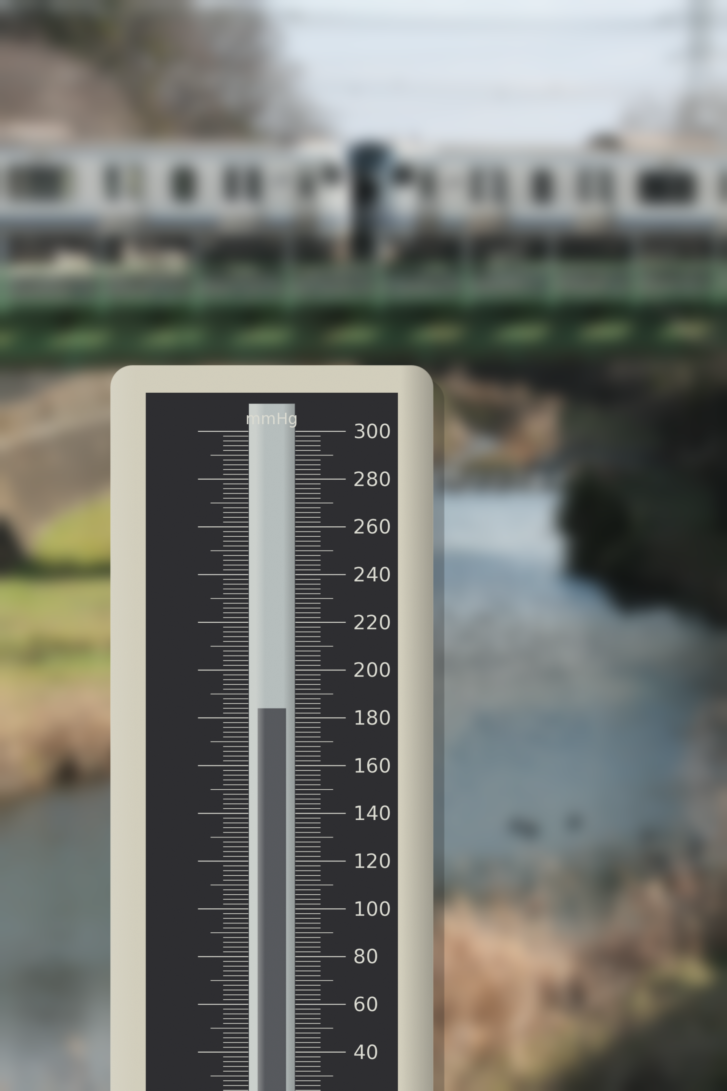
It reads value=184 unit=mmHg
